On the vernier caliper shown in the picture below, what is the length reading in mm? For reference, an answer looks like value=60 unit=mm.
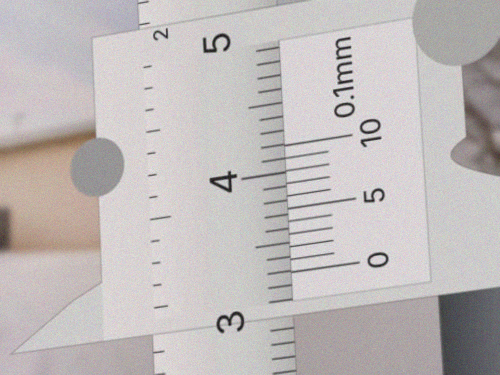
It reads value=32.9 unit=mm
